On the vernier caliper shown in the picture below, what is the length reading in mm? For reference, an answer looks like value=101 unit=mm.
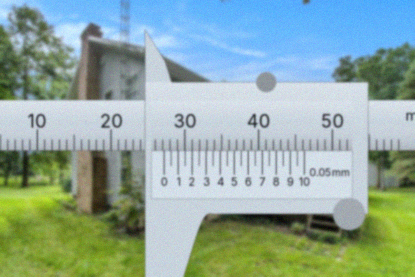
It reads value=27.2 unit=mm
